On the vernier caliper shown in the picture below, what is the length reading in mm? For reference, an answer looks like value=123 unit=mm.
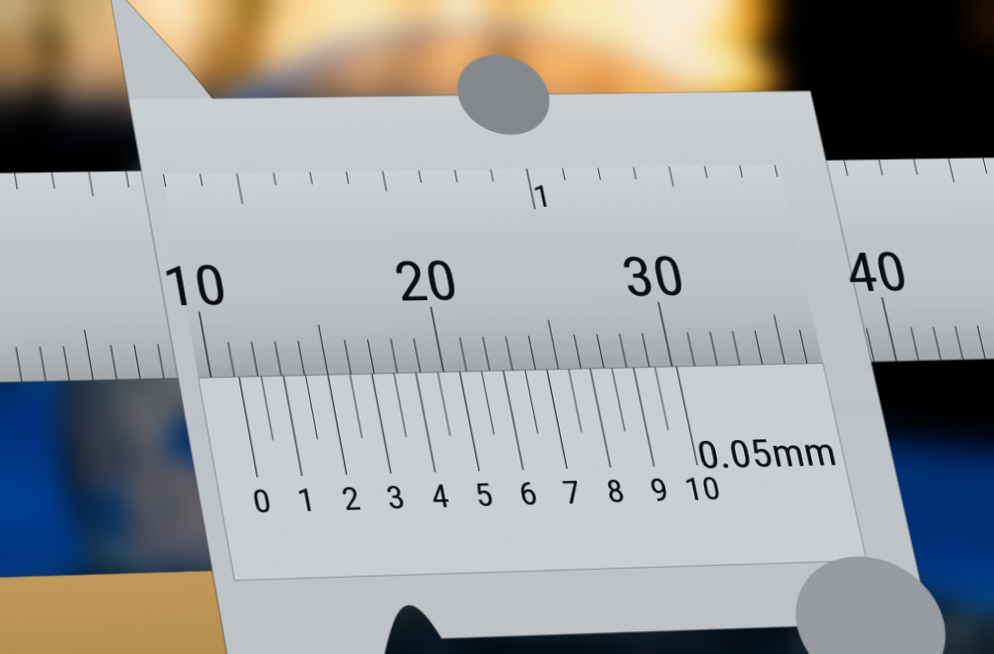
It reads value=11.2 unit=mm
